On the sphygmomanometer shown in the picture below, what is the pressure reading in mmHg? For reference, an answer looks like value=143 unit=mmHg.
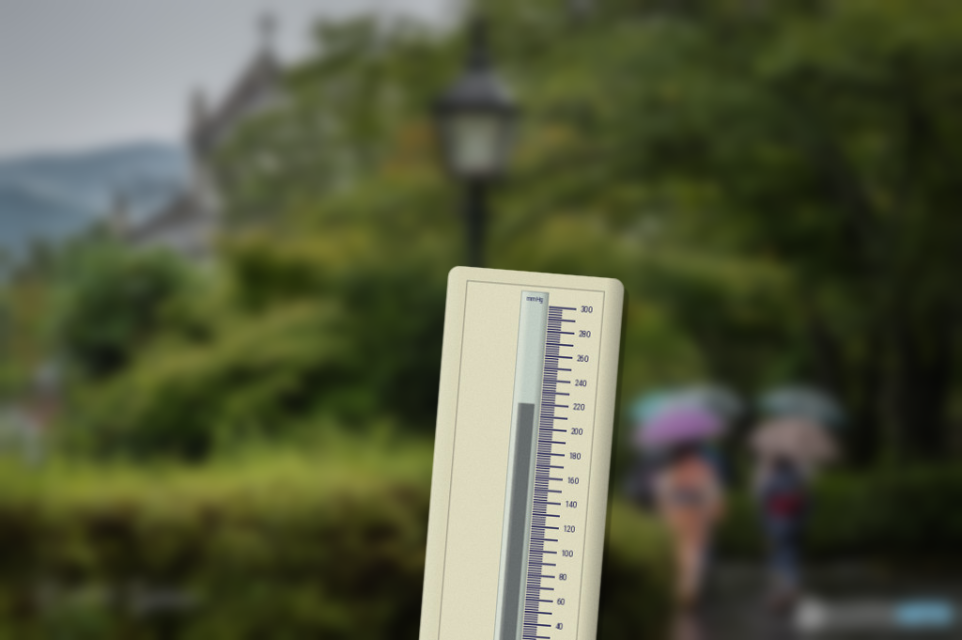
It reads value=220 unit=mmHg
